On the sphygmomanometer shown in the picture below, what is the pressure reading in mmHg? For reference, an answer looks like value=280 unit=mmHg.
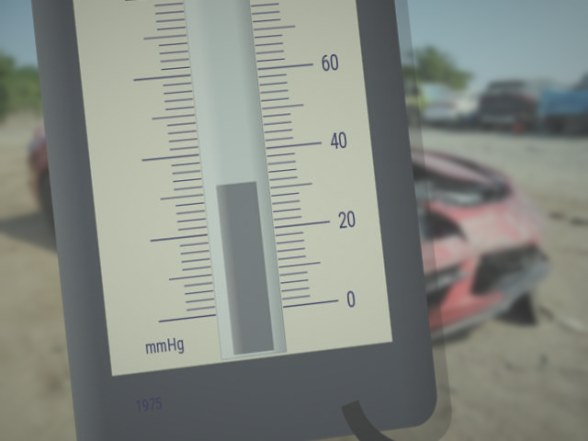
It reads value=32 unit=mmHg
